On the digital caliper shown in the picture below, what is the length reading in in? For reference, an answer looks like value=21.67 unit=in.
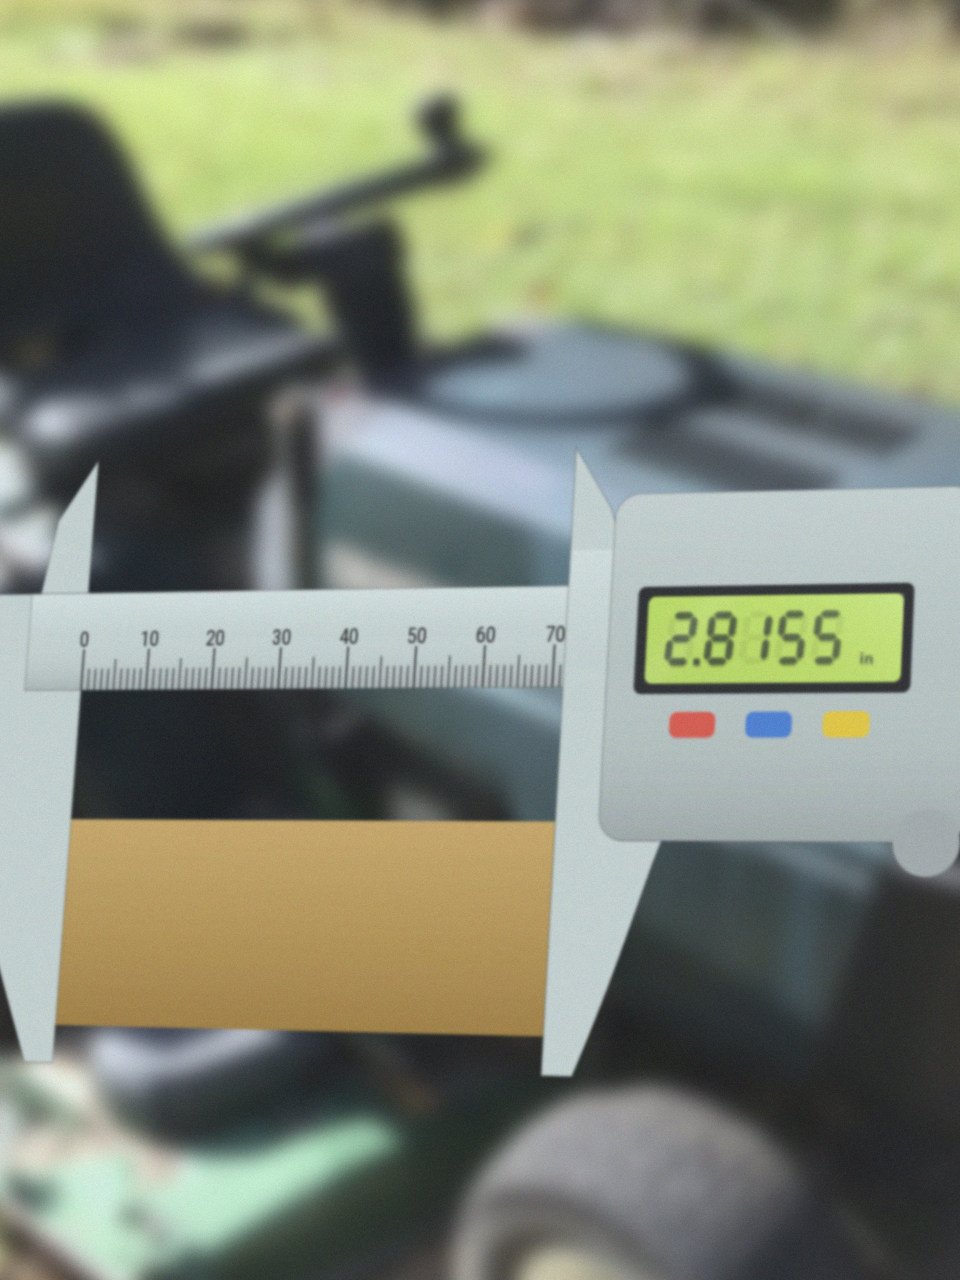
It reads value=2.8155 unit=in
